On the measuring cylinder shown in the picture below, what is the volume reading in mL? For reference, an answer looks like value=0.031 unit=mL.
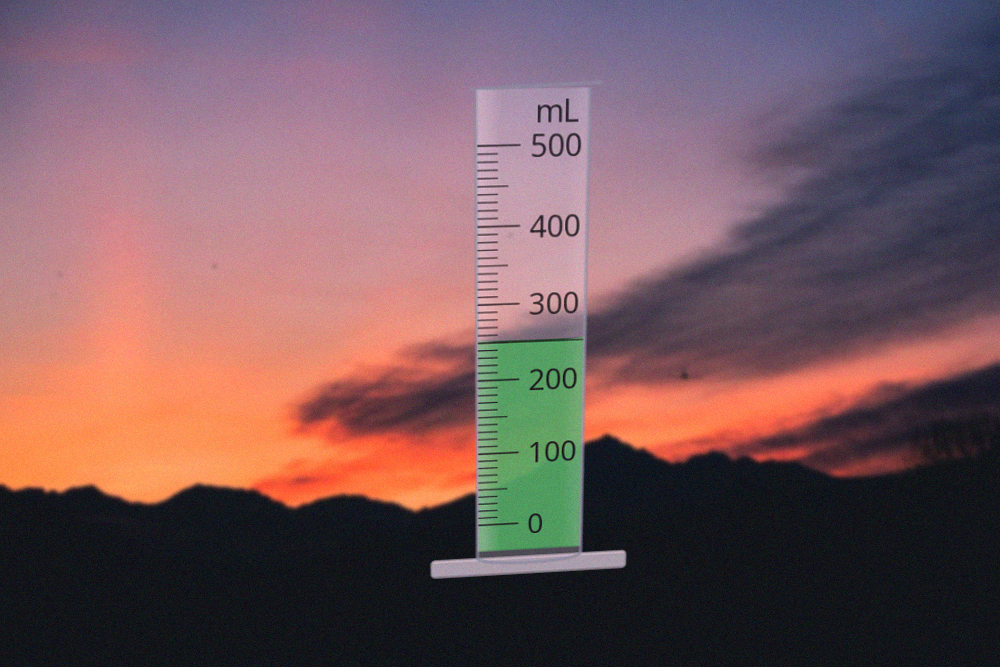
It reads value=250 unit=mL
